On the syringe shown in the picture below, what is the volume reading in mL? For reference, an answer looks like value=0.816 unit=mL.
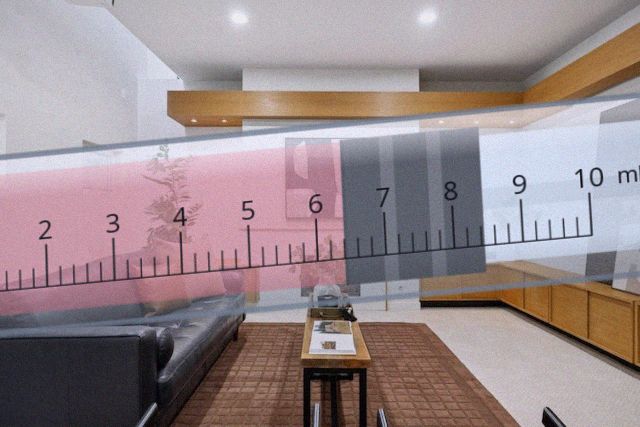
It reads value=6.4 unit=mL
